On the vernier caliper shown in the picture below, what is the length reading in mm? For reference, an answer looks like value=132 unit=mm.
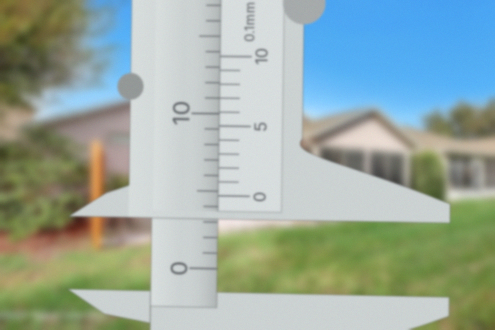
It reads value=4.7 unit=mm
